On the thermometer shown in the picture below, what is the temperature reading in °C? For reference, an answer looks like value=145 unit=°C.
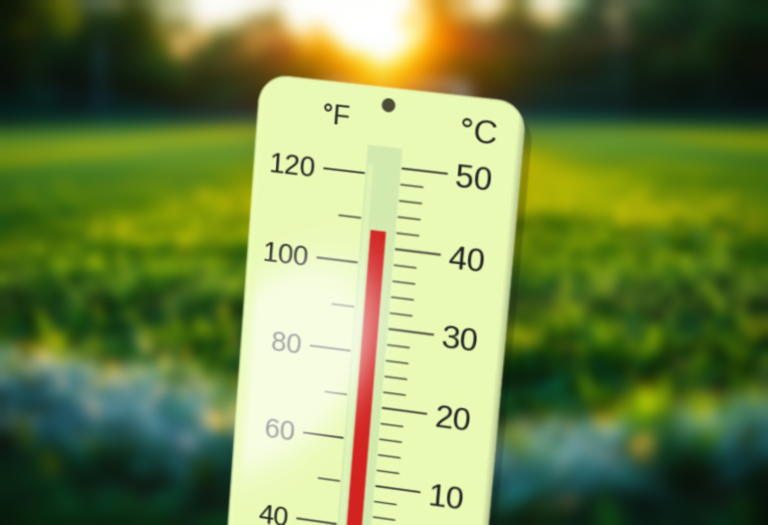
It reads value=42 unit=°C
